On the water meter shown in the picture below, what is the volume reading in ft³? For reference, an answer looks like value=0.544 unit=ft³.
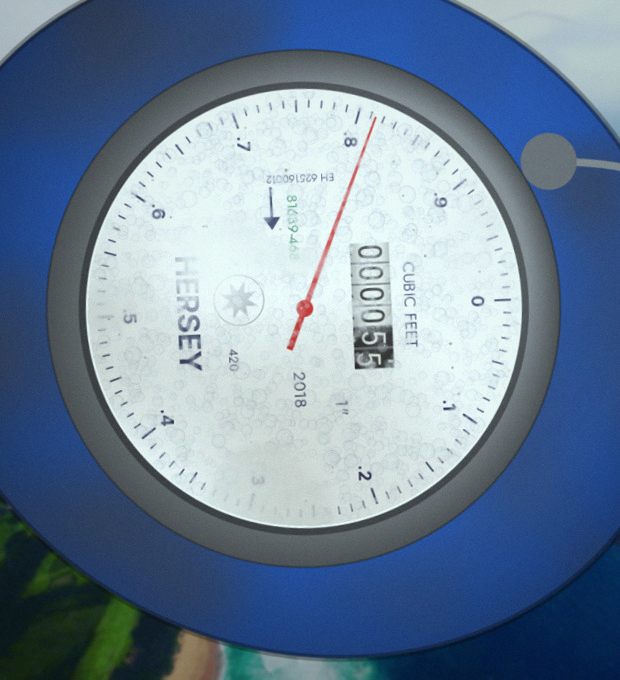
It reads value=54.81 unit=ft³
